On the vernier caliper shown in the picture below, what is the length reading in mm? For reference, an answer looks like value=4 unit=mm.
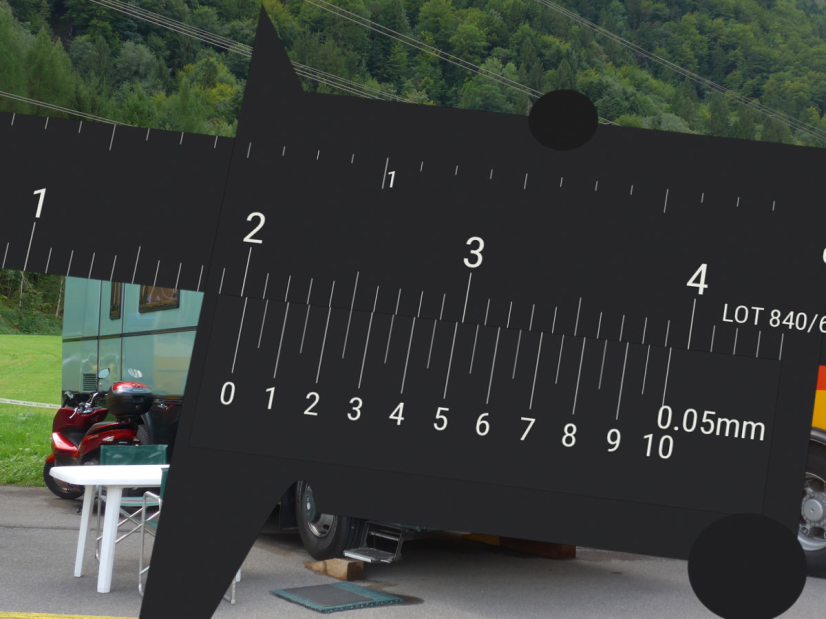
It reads value=20.25 unit=mm
